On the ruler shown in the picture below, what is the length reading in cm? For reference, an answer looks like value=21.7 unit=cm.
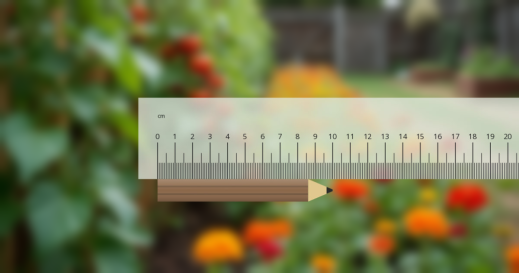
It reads value=10 unit=cm
